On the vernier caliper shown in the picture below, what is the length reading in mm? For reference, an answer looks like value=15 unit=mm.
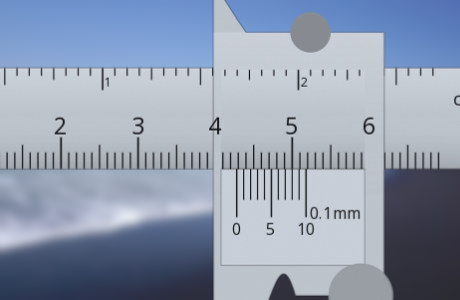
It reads value=42.8 unit=mm
